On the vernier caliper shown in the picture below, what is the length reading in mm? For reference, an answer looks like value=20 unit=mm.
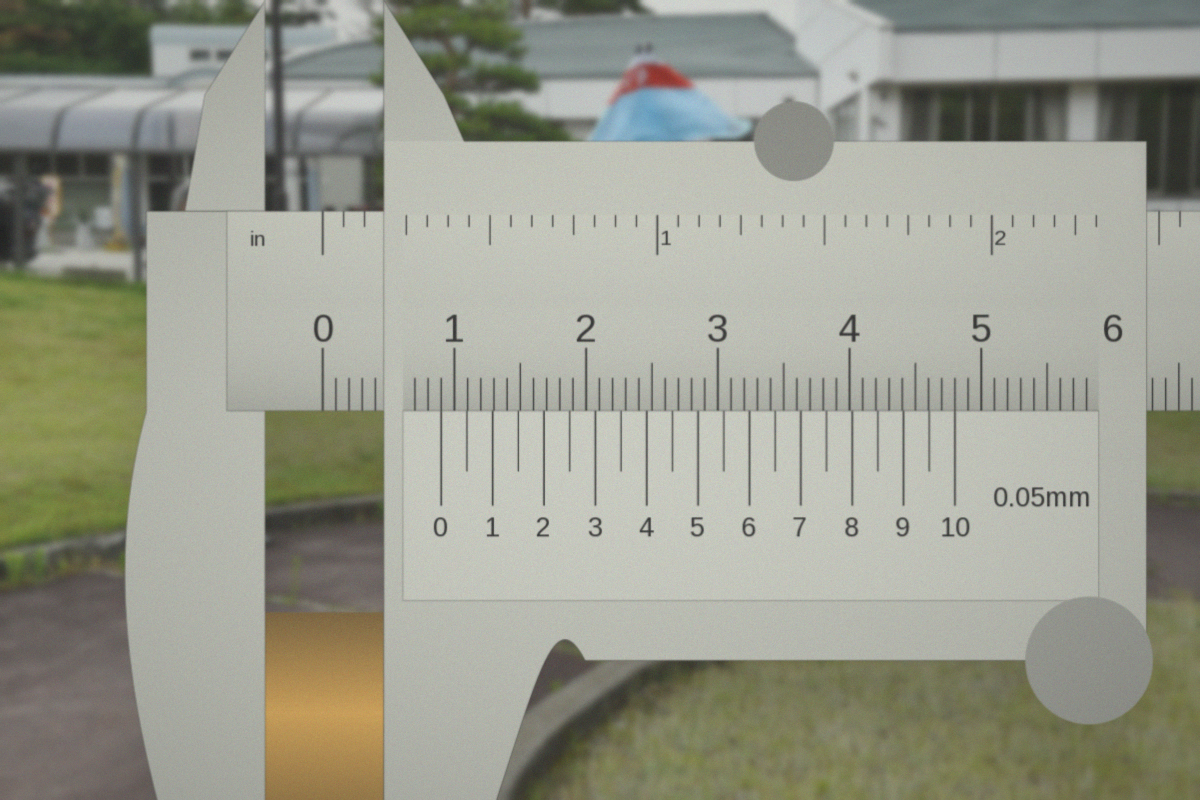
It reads value=9.0 unit=mm
